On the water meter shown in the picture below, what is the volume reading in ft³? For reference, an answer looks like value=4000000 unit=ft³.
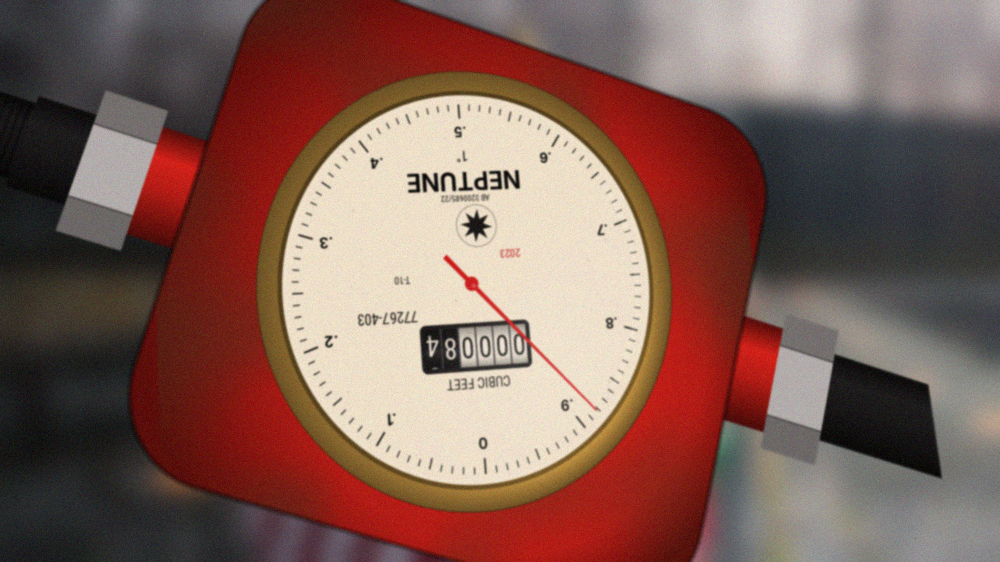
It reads value=83.88 unit=ft³
